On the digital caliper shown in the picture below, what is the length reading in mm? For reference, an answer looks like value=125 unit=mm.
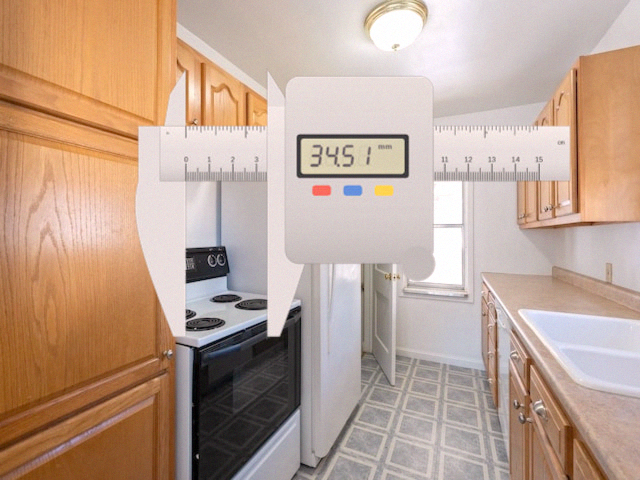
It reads value=34.51 unit=mm
